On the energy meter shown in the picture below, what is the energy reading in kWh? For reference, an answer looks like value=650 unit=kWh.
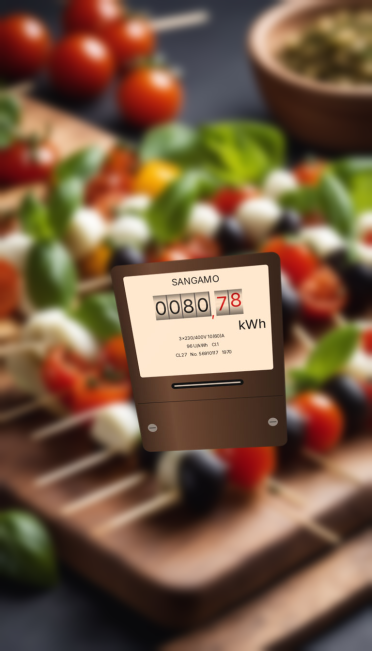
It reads value=80.78 unit=kWh
